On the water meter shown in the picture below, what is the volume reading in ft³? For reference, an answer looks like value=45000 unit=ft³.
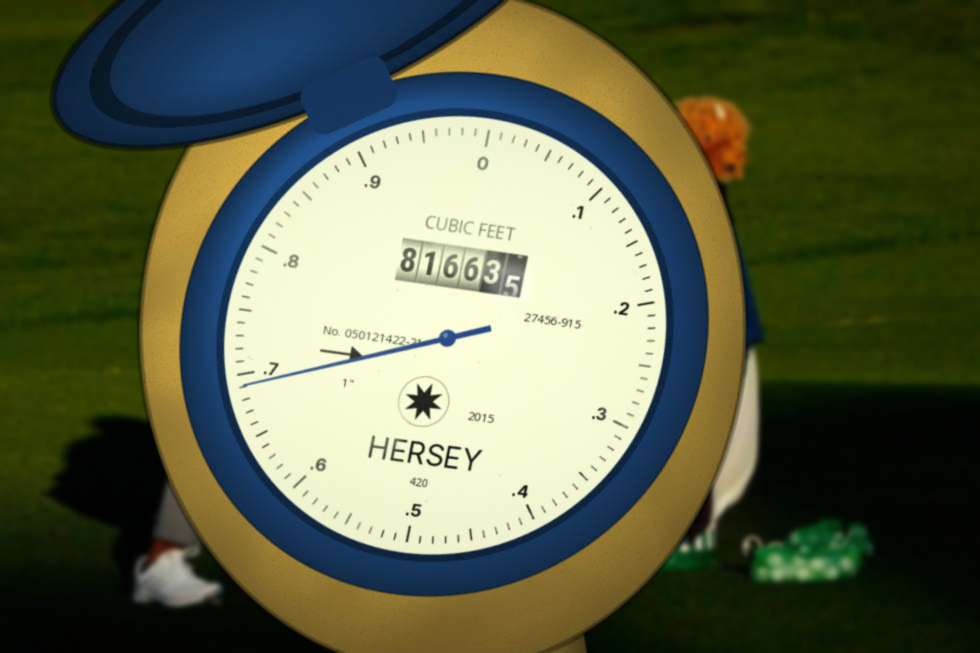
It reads value=816634.69 unit=ft³
